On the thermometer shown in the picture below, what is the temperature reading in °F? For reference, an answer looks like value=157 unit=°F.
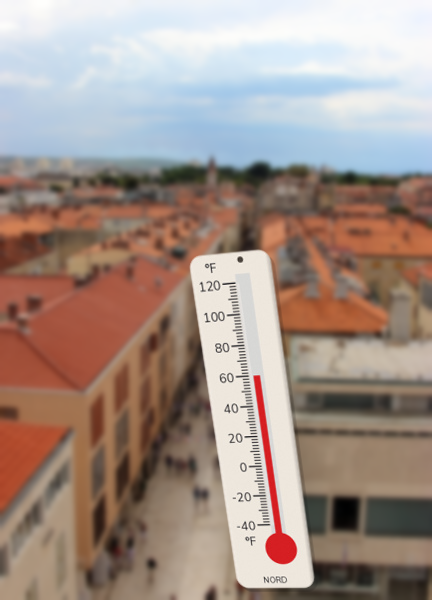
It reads value=60 unit=°F
